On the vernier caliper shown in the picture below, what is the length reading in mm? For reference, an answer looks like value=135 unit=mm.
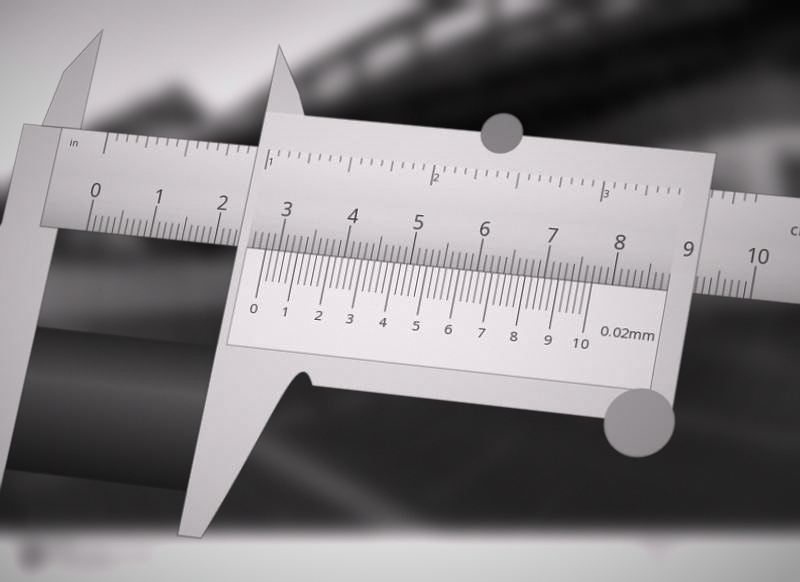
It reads value=28.0 unit=mm
